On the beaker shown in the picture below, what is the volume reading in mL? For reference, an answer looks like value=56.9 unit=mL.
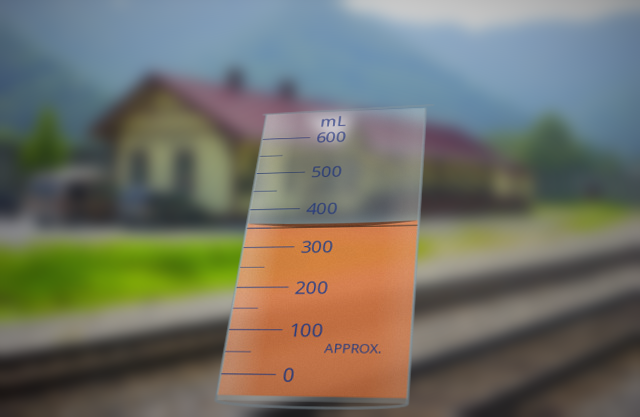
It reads value=350 unit=mL
